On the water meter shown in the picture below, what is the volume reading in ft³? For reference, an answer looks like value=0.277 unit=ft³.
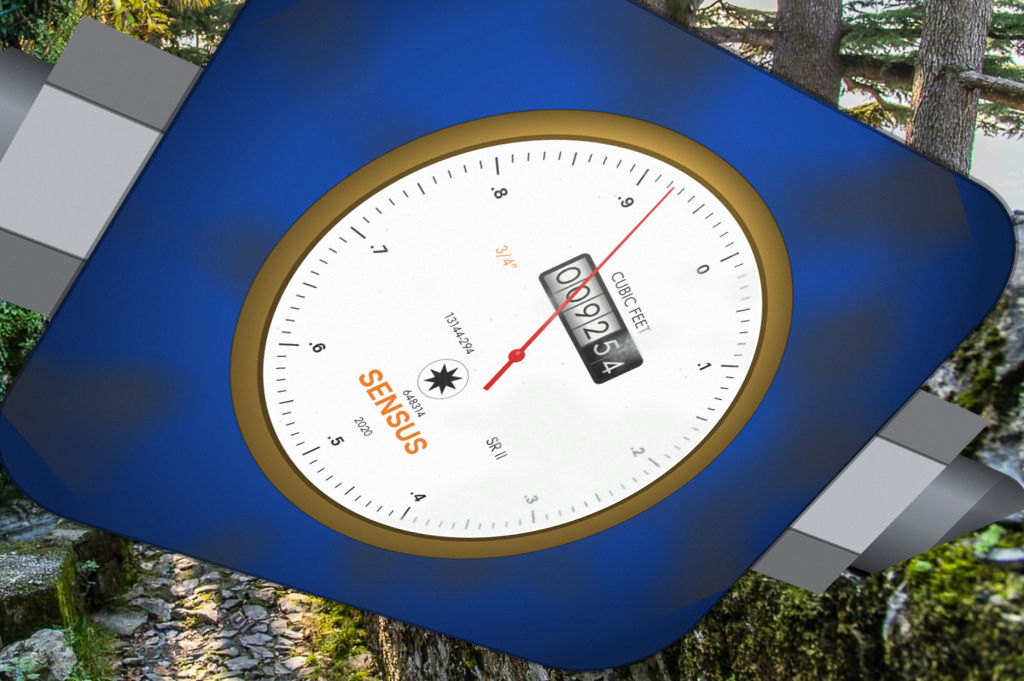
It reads value=9253.92 unit=ft³
